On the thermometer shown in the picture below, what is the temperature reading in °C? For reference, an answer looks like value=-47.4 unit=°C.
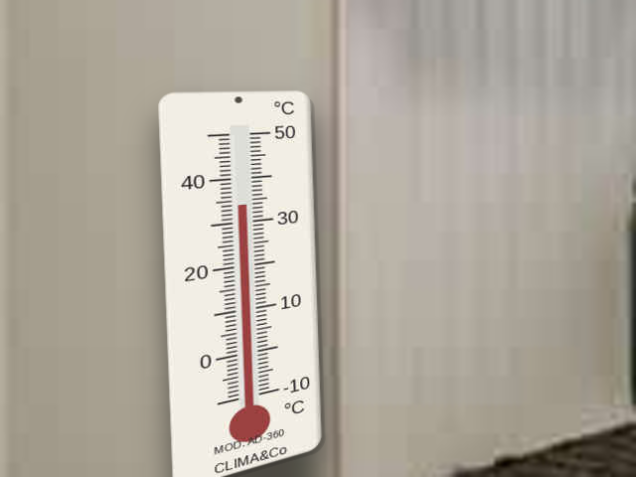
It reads value=34 unit=°C
